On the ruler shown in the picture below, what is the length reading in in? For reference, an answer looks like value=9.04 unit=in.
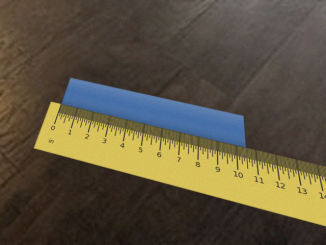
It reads value=10.5 unit=in
